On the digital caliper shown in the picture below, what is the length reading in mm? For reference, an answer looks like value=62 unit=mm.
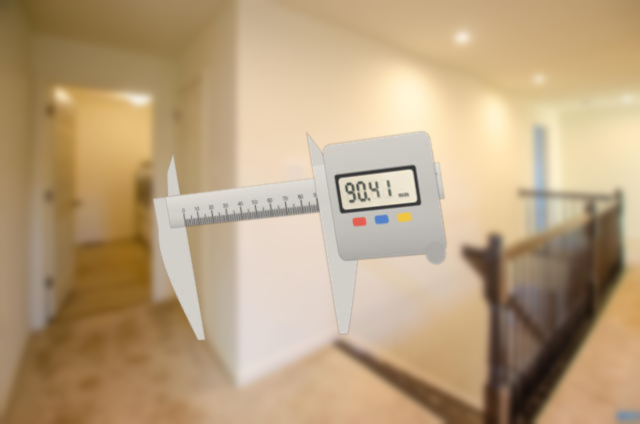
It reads value=90.41 unit=mm
